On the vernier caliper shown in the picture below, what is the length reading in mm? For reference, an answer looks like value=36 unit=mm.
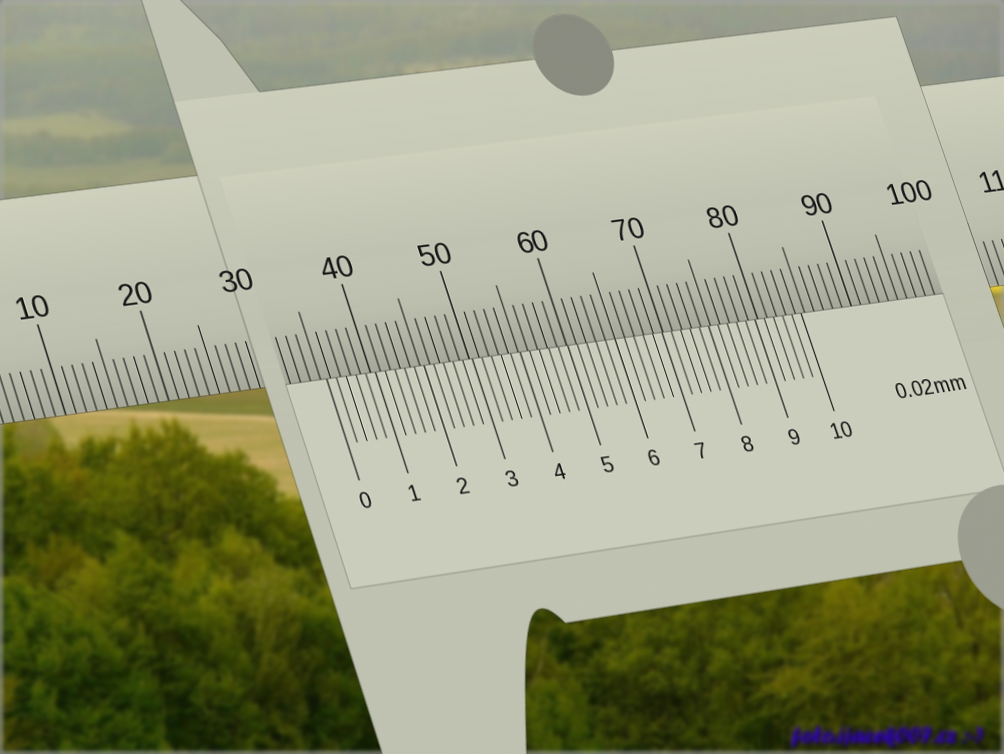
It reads value=35.6 unit=mm
